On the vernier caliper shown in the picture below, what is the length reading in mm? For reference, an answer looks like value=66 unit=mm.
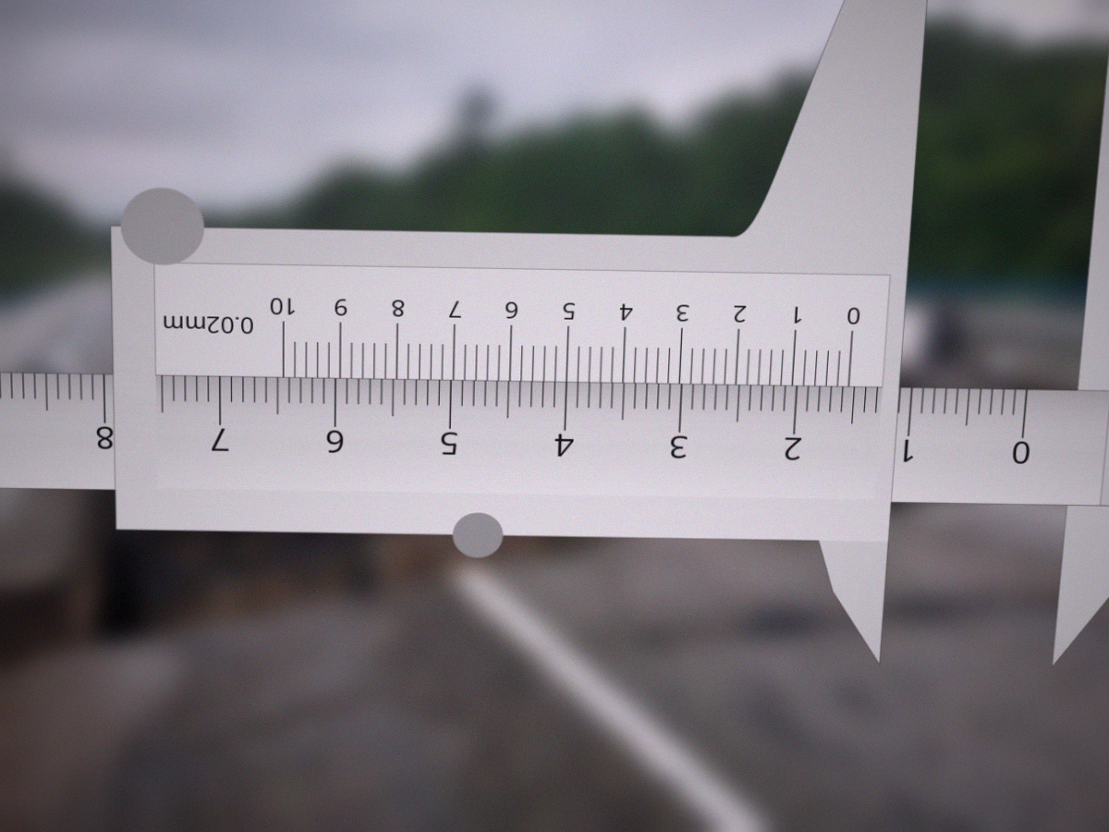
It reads value=15.5 unit=mm
